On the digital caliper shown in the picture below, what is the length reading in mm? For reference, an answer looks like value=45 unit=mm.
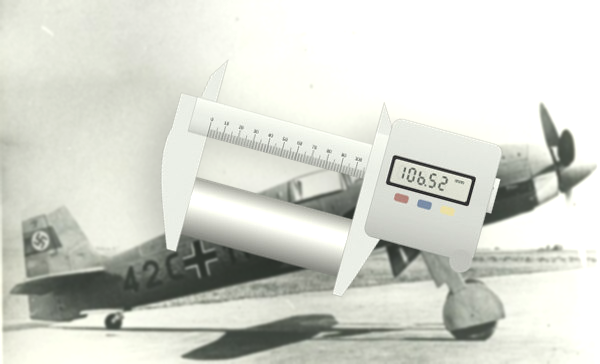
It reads value=106.52 unit=mm
